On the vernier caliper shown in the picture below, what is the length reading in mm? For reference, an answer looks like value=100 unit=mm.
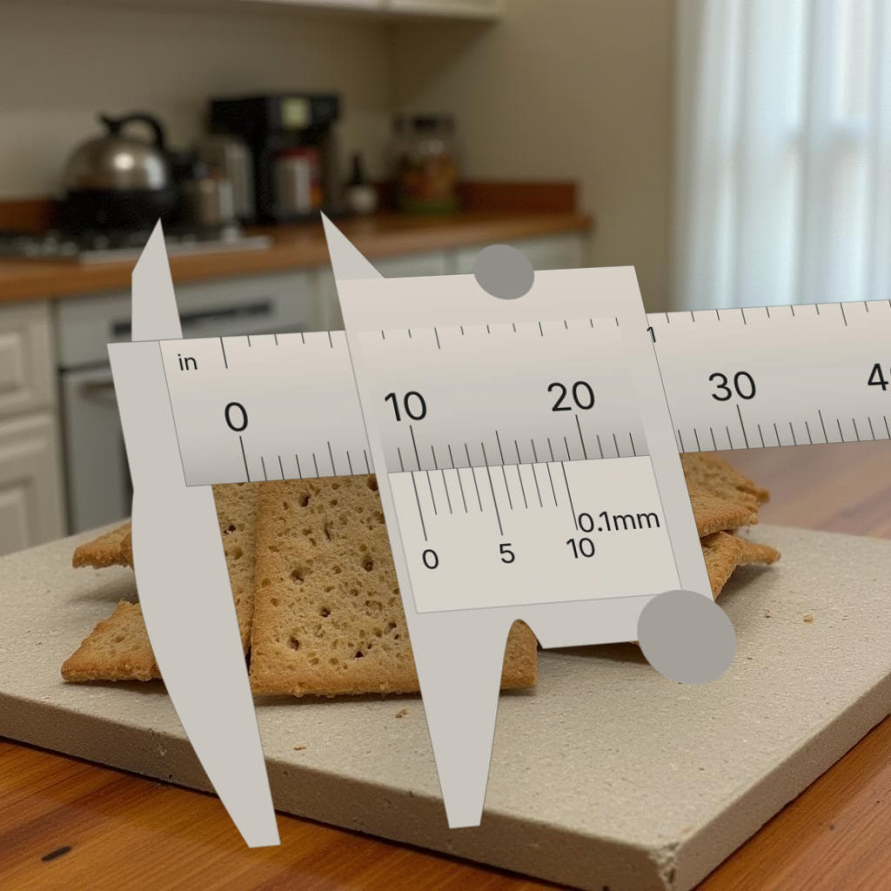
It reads value=9.5 unit=mm
